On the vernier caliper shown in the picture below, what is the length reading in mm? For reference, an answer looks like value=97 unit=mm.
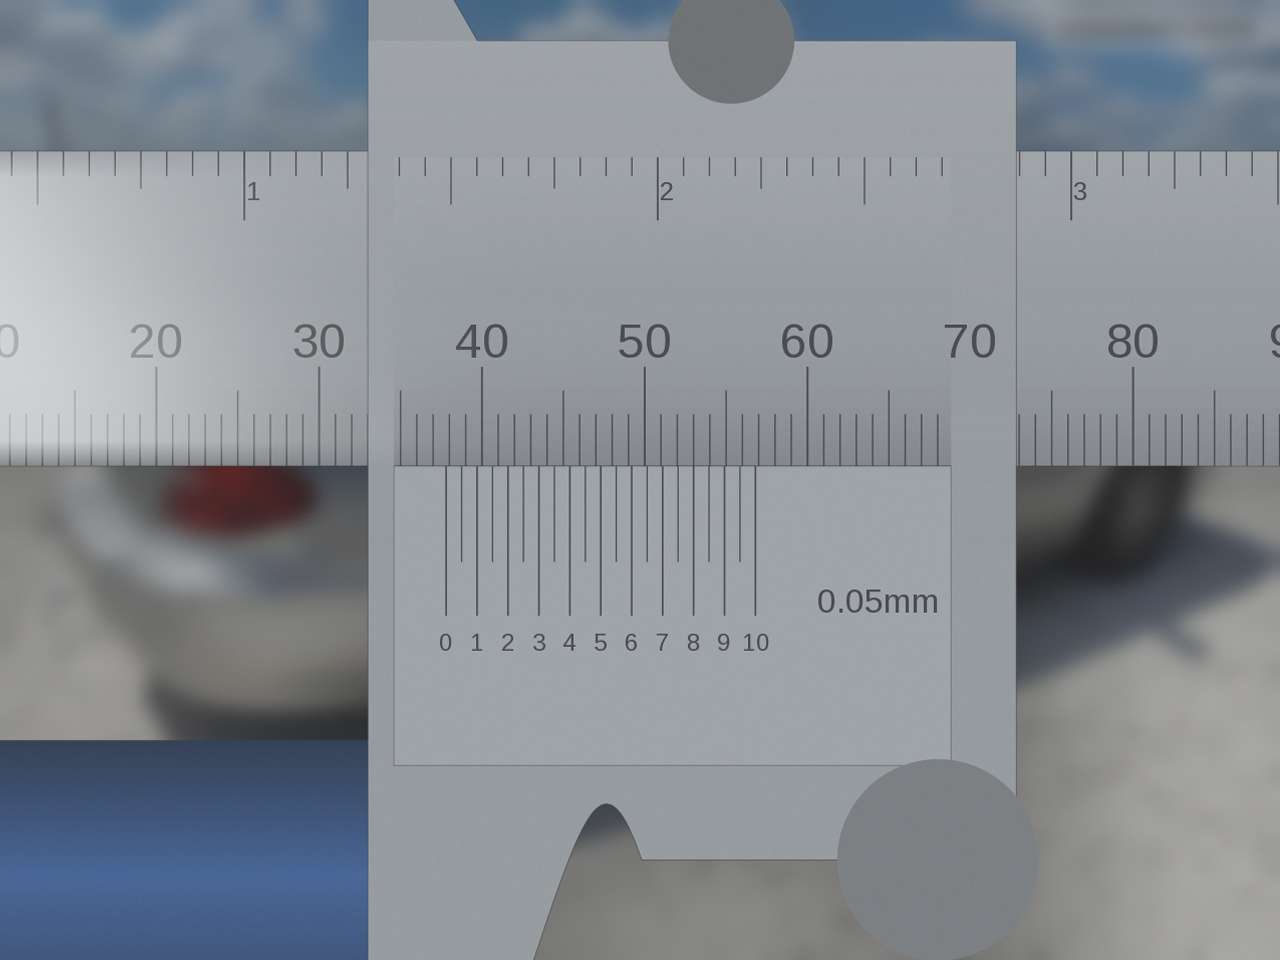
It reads value=37.8 unit=mm
